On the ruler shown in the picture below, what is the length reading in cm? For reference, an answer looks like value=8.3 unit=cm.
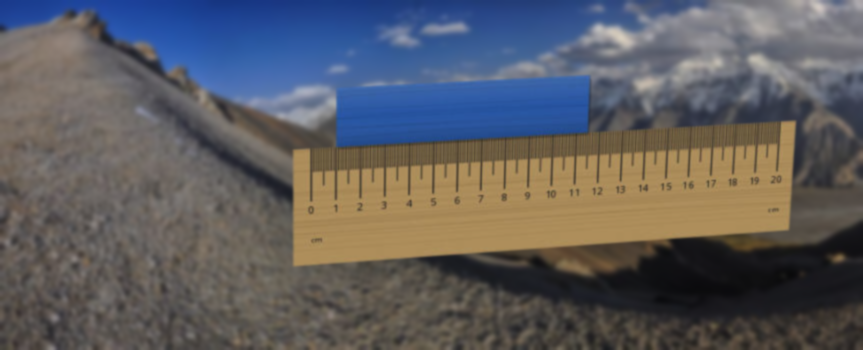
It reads value=10.5 unit=cm
